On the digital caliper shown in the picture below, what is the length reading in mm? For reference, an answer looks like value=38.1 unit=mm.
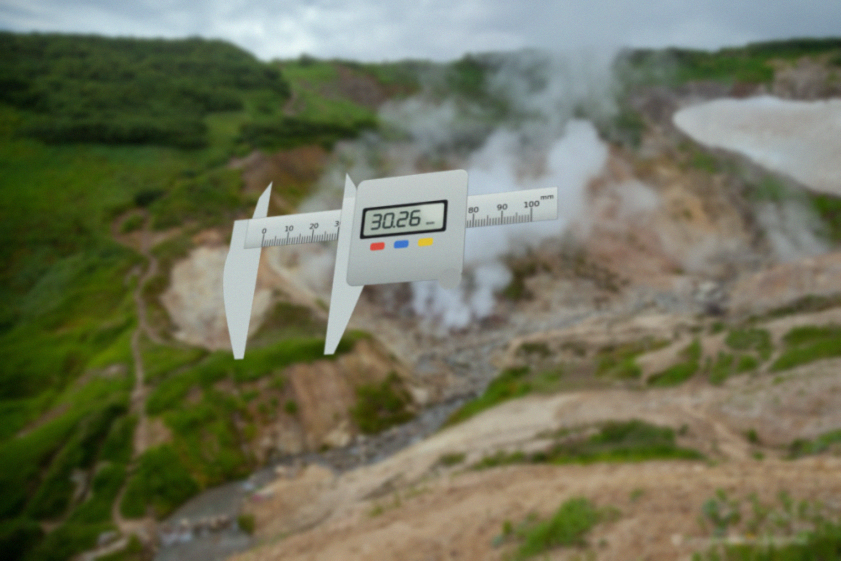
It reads value=30.26 unit=mm
